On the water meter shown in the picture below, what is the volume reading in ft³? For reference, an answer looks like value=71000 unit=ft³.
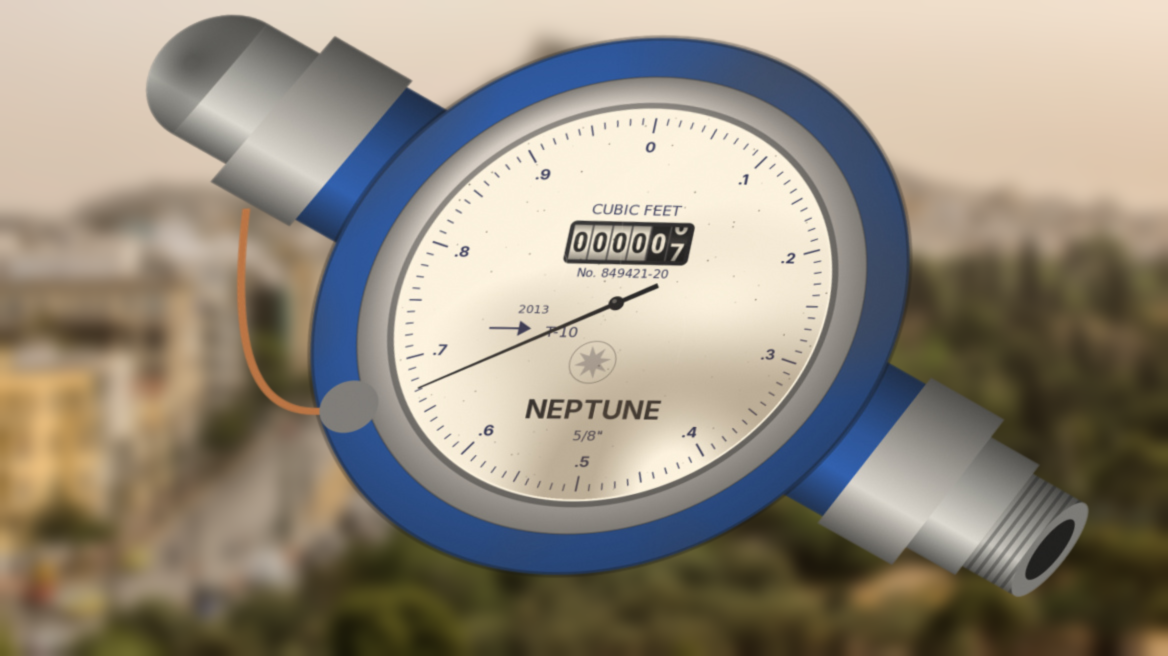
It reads value=6.67 unit=ft³
